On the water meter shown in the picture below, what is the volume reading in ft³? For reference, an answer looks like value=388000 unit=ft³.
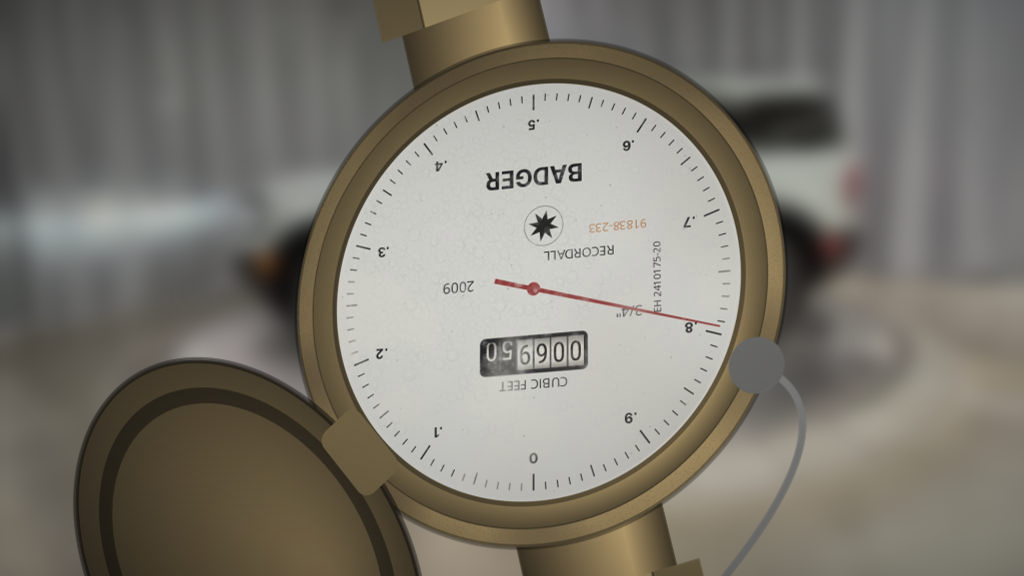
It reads value=6949.79 unit=ft³
